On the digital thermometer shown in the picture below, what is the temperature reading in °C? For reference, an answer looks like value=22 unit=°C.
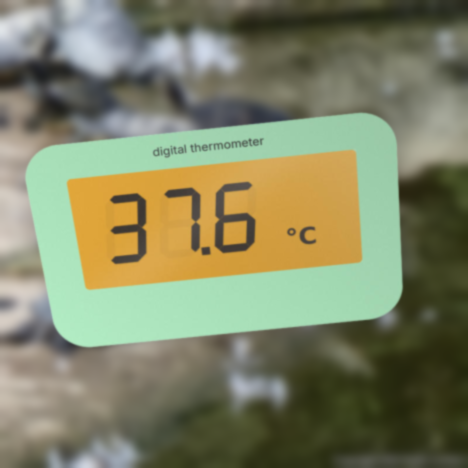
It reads value=37.6 unit=°C
